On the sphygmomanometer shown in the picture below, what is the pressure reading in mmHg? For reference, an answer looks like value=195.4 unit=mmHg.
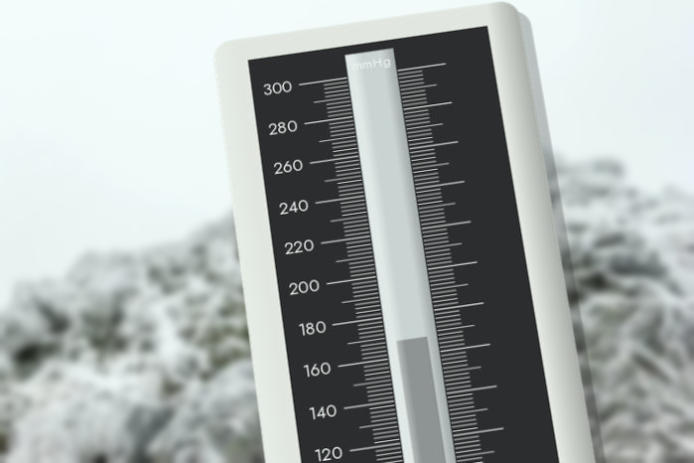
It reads value=168 unit=mmHg
